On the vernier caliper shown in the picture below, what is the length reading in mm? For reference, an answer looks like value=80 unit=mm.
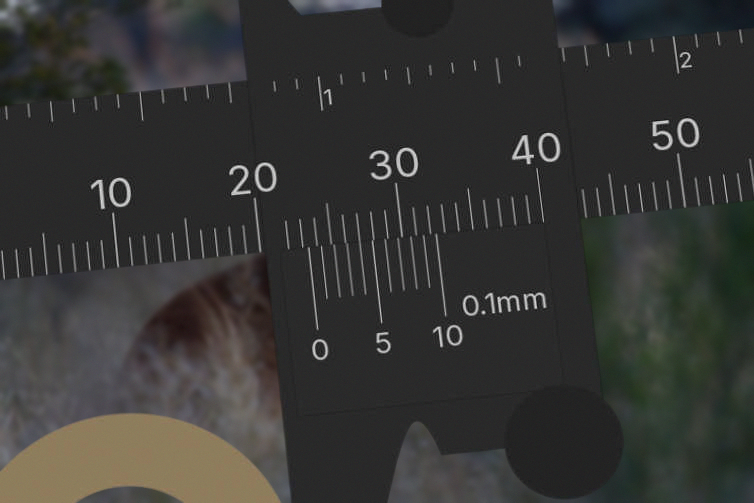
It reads value=23.4 unit=mm
